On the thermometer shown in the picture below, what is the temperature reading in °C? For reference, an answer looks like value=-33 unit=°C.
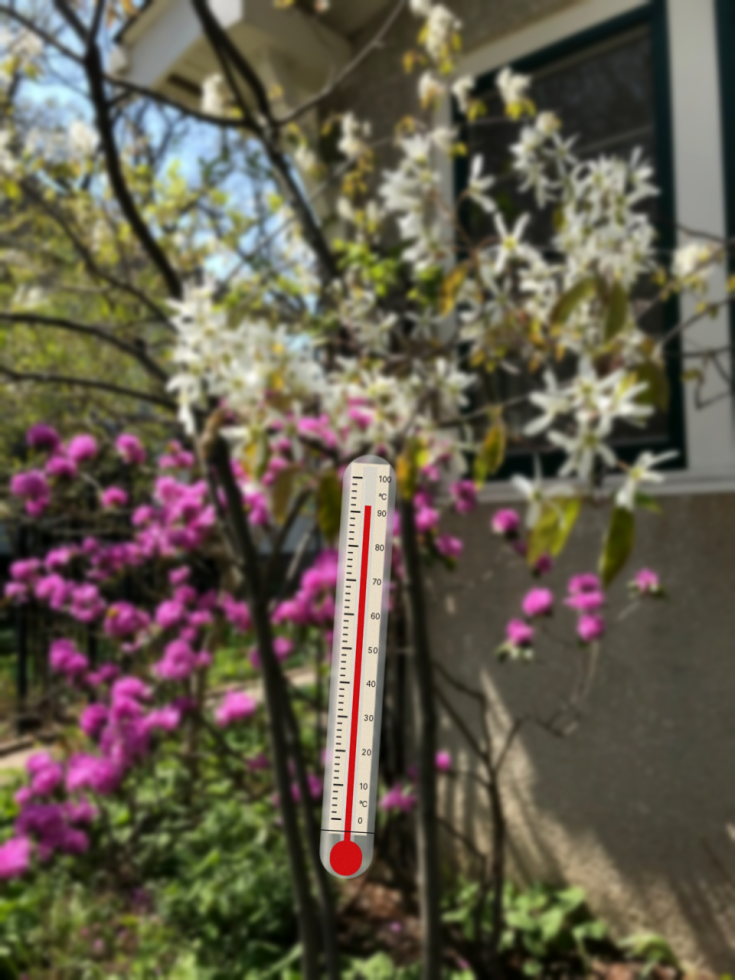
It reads value=92 unit=°C
